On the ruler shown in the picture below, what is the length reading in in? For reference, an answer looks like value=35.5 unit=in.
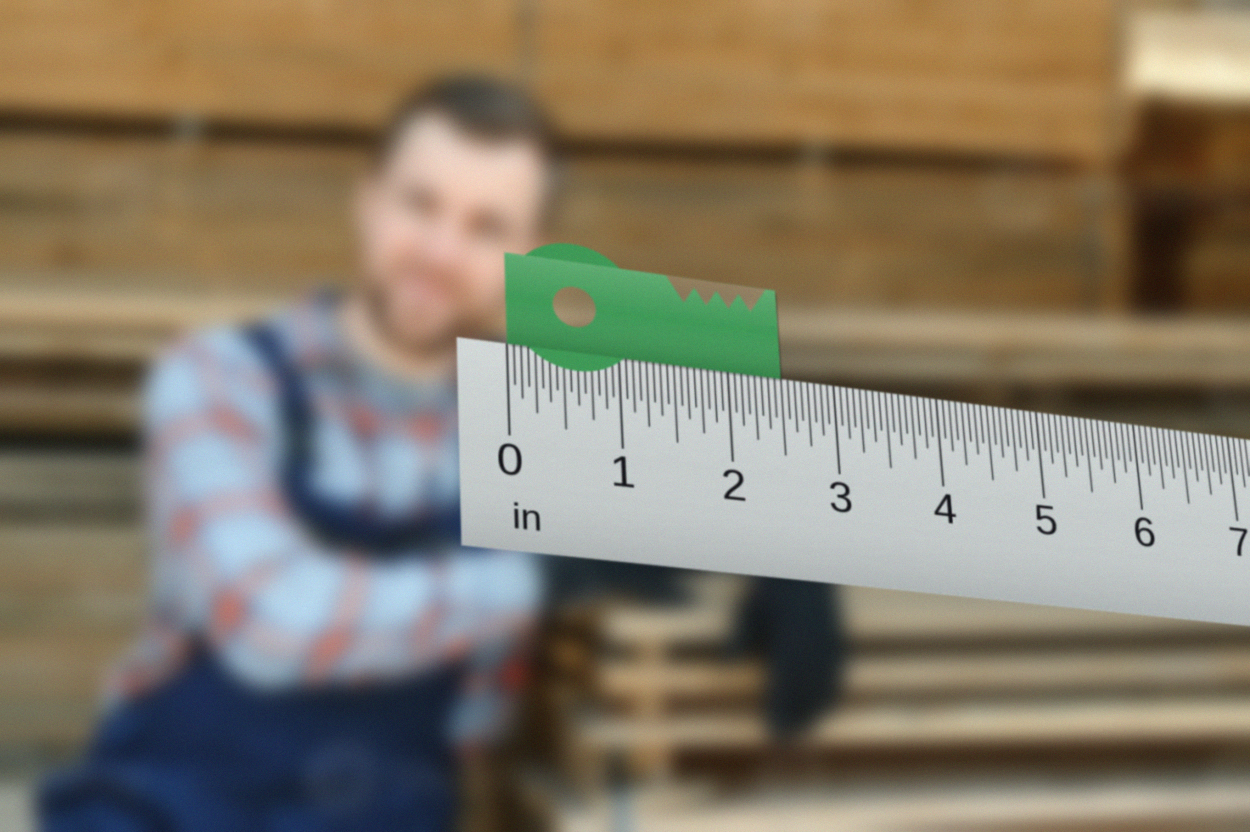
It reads value=2.5 unit=in
